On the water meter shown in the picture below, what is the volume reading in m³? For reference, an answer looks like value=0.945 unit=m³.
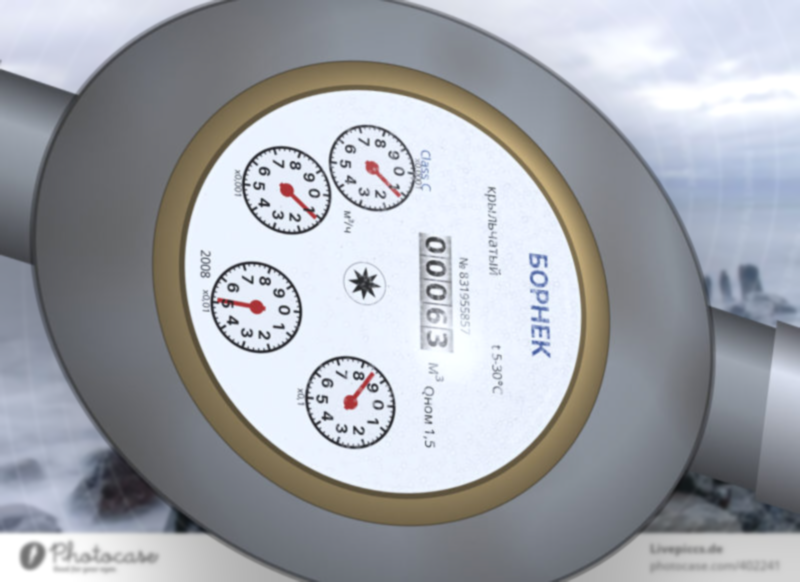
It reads value=63.8511 unit=m³
